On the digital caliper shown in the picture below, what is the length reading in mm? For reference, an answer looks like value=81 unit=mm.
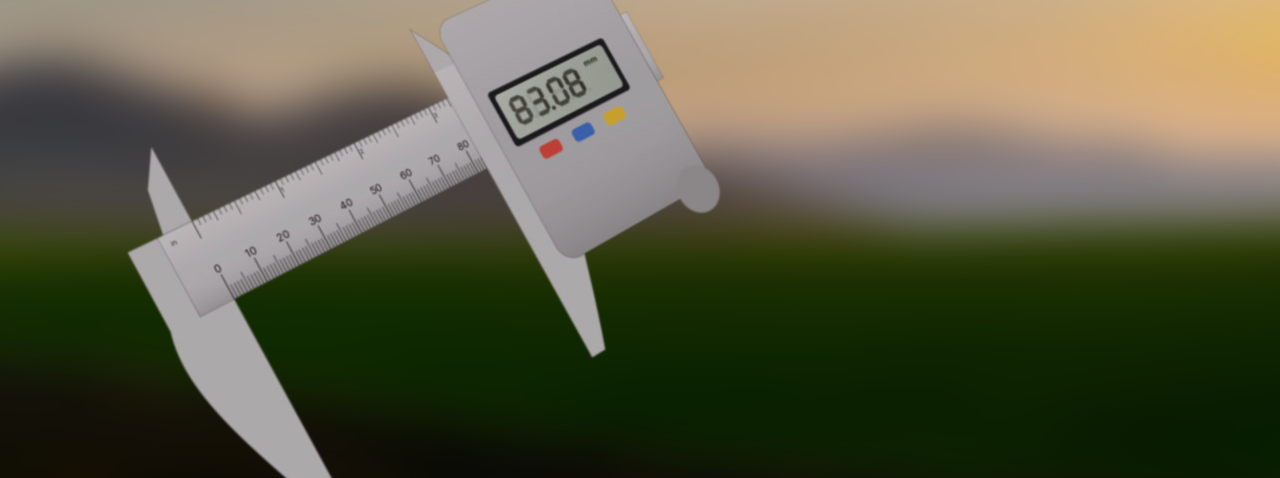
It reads value=83.08 unit=mm
